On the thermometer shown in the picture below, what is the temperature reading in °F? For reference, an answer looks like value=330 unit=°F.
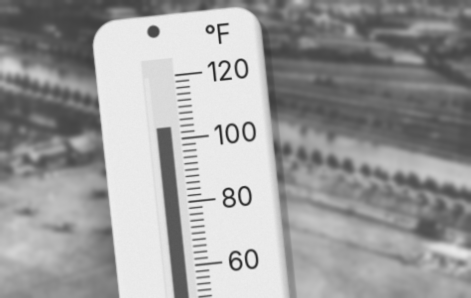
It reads value=104 unit=°F
